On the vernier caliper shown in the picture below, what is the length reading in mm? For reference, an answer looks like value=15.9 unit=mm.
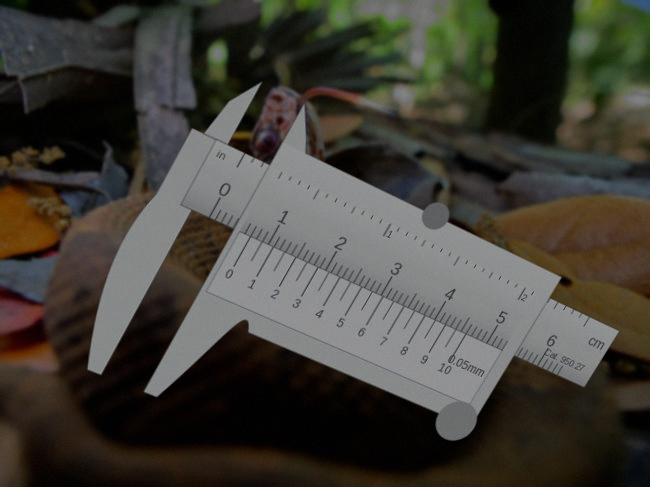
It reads value=7.0 unit=mm
